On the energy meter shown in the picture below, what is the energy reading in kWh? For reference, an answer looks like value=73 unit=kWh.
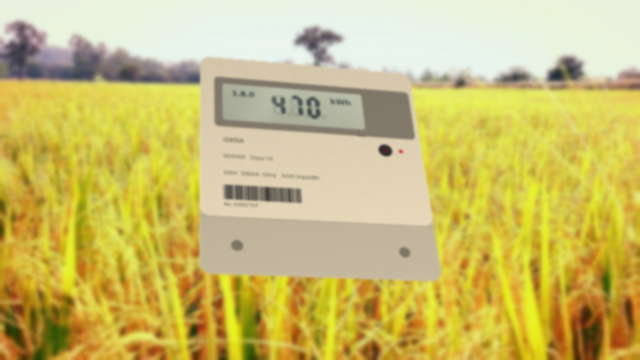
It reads value=470 unit=kWh
